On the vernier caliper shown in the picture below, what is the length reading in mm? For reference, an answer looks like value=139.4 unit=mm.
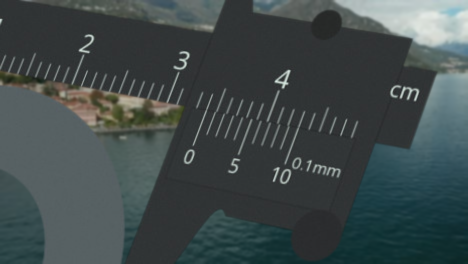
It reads value=34.0 unit=mm
